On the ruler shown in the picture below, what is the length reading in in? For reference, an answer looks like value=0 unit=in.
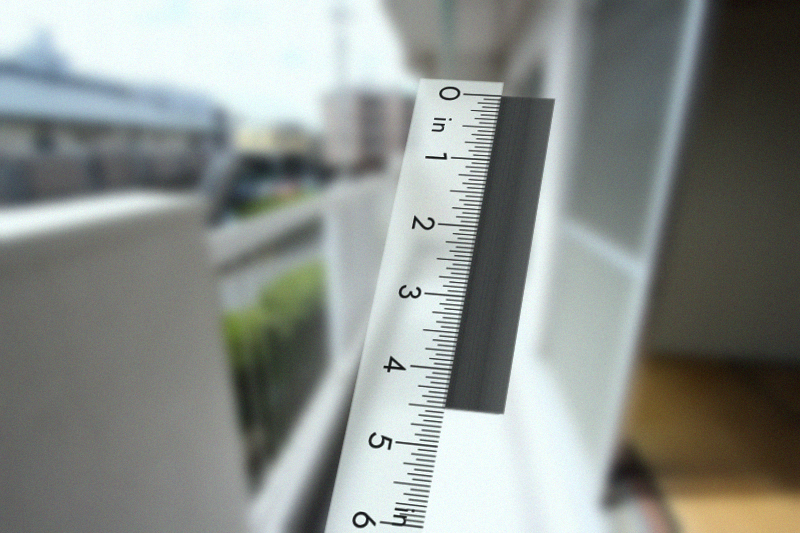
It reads value=4.5 unit=in
